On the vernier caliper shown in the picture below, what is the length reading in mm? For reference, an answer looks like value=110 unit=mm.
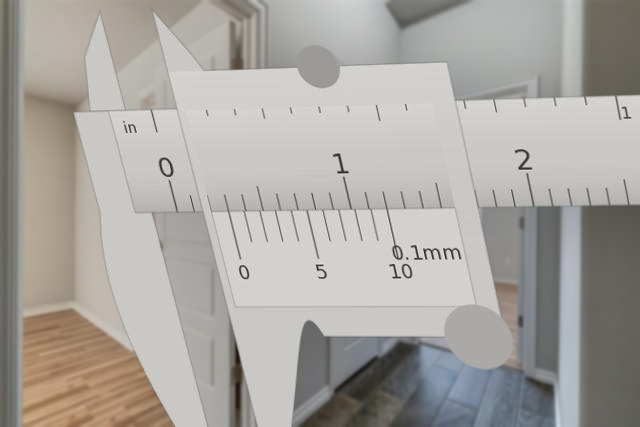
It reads value=3.0 unit=mm
